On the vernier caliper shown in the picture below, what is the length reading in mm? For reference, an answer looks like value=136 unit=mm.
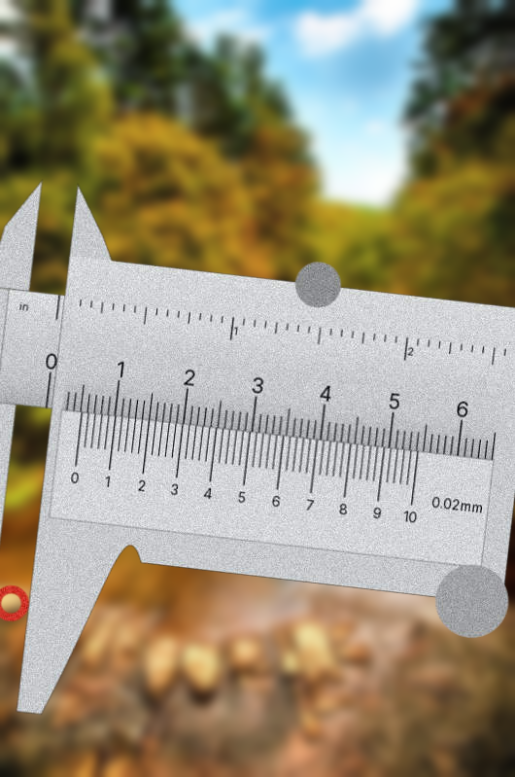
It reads value=5.2 unit=mm
